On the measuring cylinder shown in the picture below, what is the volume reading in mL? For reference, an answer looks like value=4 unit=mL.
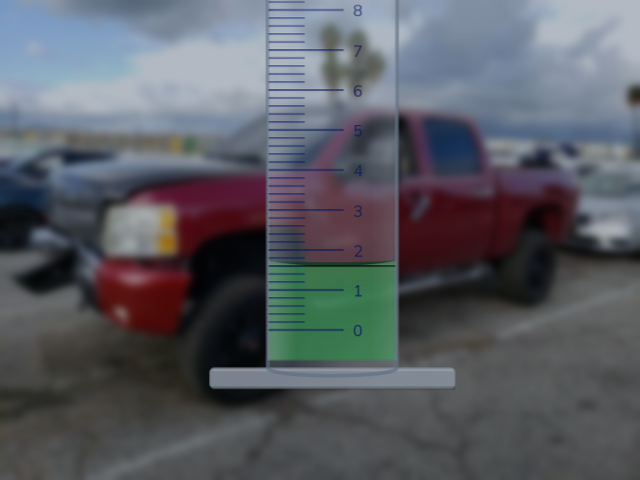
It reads value=1.6 unit=mL
